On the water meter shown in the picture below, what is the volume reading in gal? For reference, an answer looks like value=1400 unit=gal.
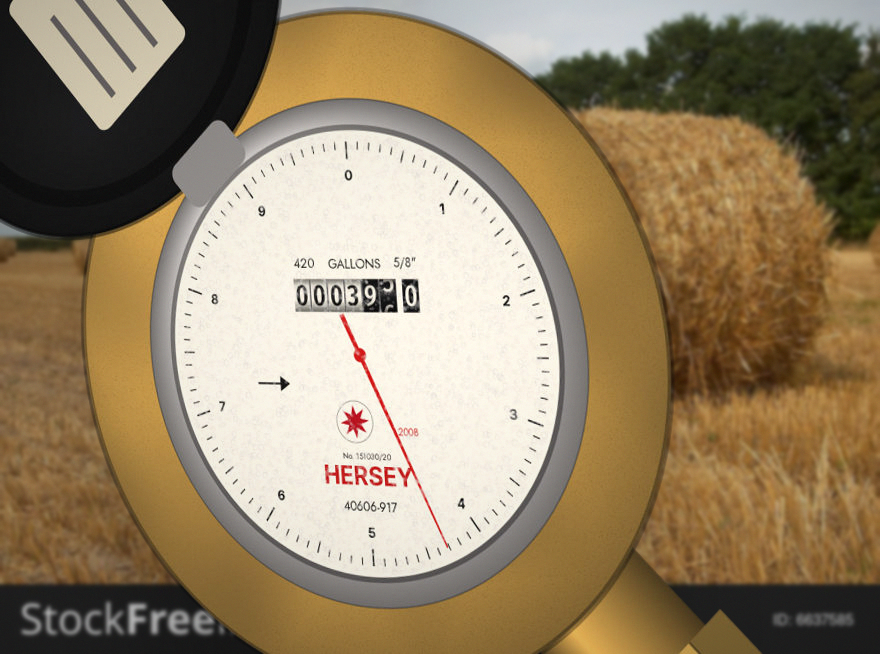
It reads value=3954.3 unit=gal
